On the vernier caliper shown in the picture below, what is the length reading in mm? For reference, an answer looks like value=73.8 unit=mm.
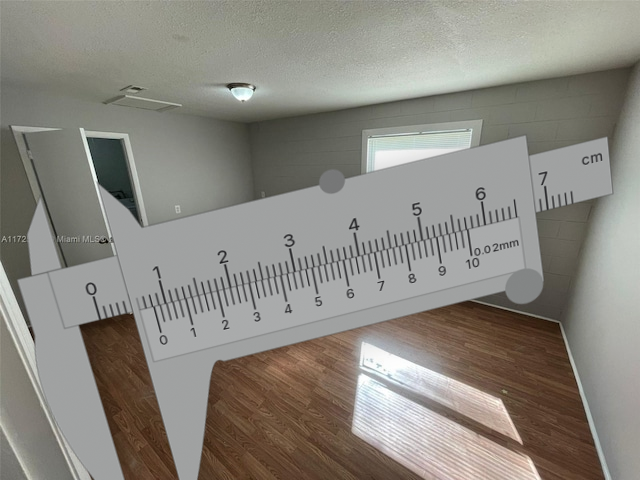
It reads value=8.2 unit=mm
